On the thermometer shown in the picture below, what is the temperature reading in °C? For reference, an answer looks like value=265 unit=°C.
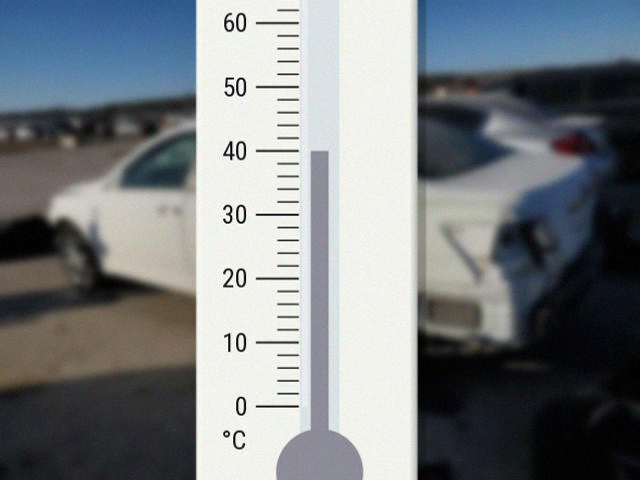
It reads value=40 unit=°C
